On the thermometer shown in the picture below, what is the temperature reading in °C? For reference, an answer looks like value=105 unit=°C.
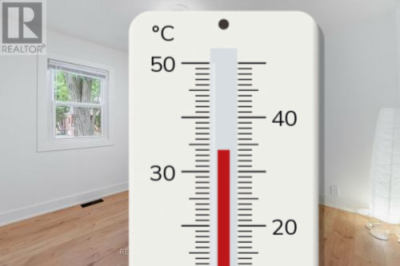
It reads value=34 unit=°C
